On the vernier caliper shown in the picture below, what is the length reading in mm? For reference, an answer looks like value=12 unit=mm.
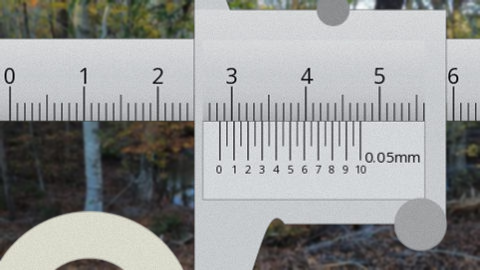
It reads value=28.4 unit=mm
